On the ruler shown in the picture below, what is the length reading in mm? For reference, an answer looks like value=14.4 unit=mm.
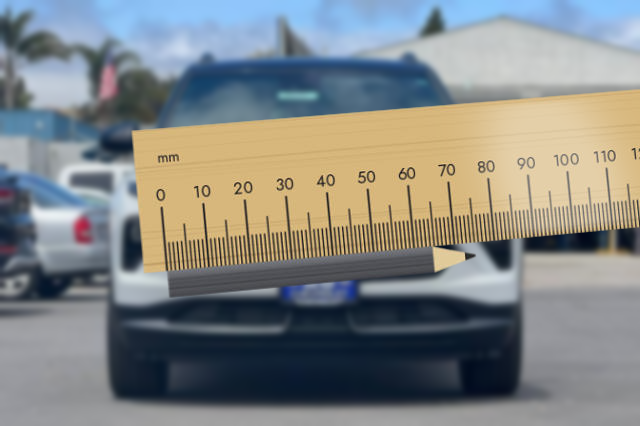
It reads value=75 unit=mm
